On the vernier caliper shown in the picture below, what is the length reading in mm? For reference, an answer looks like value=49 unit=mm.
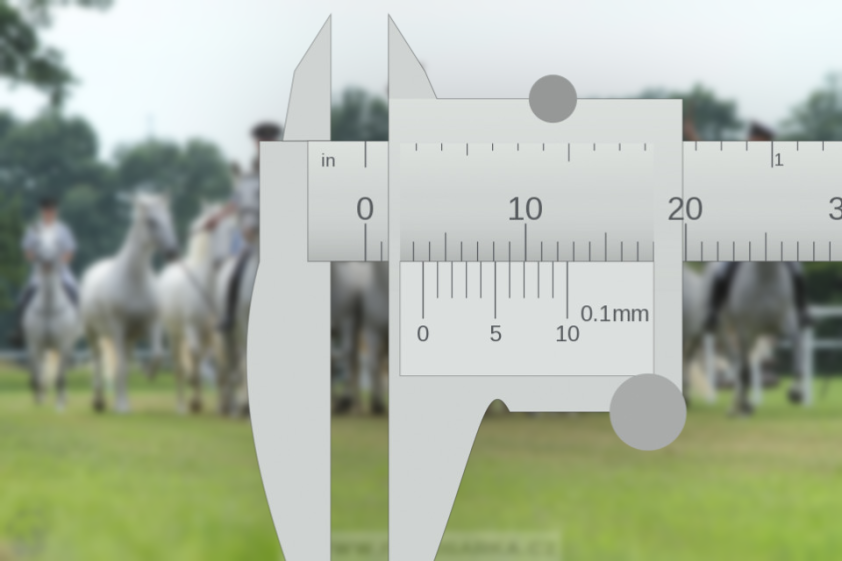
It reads value=3.6 unit=mm
